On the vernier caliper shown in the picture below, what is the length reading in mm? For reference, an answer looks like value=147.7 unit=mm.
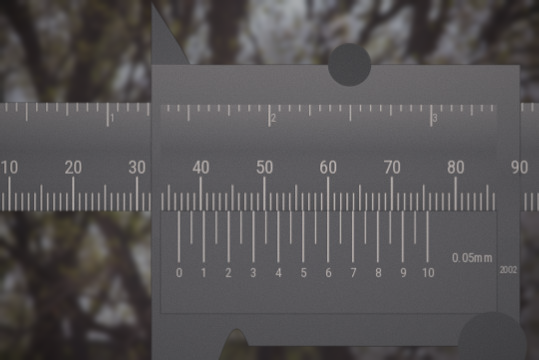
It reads value=36.6 unit=mm
